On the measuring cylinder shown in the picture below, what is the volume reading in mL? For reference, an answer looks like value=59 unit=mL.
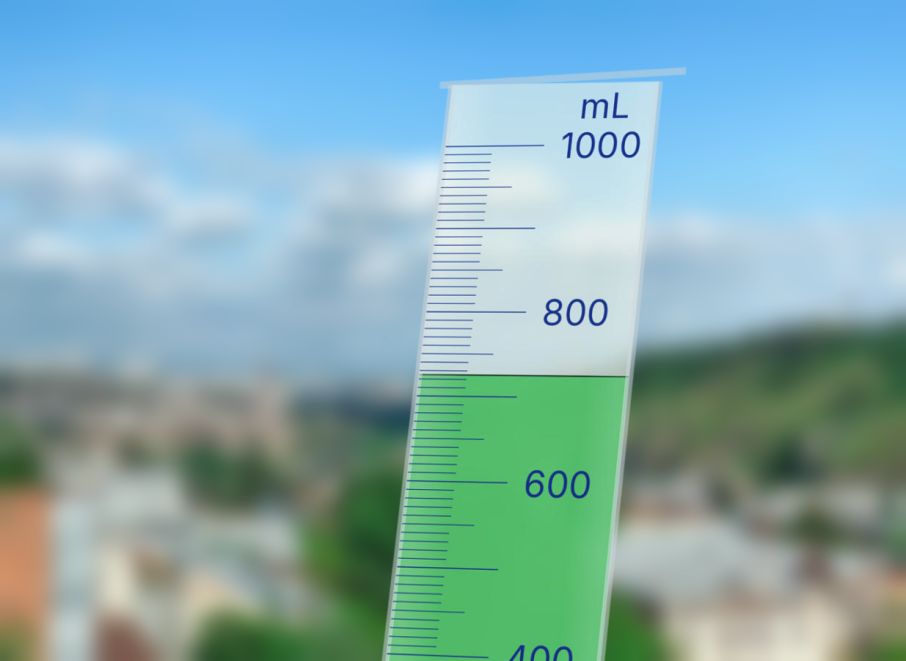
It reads value=725 unit=mL
